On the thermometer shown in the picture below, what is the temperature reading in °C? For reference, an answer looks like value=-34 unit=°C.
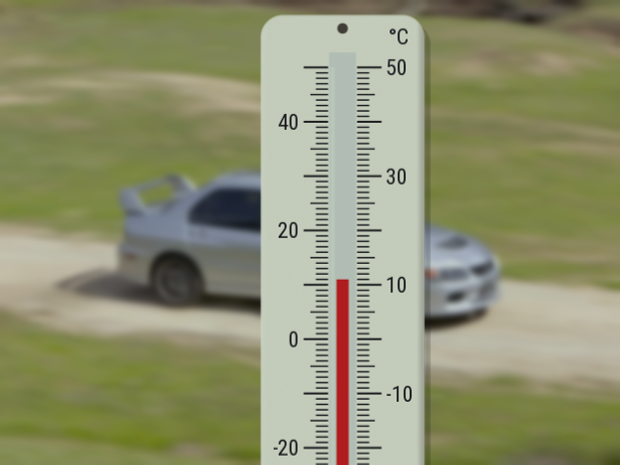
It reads value=11 unit=°C
